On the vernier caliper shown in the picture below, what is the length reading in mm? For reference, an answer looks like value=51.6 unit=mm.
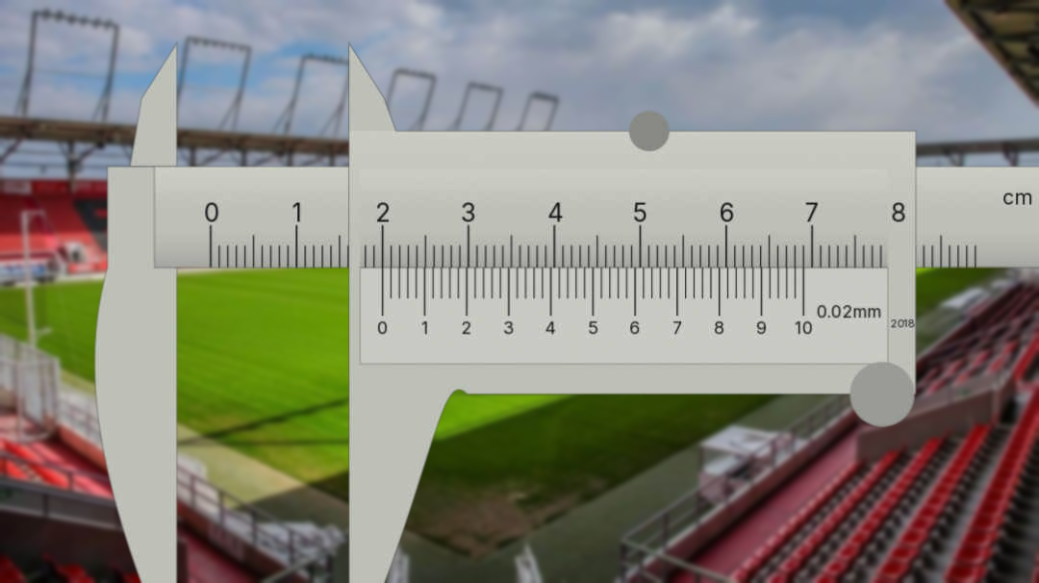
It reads value=20.0 unit=mm
